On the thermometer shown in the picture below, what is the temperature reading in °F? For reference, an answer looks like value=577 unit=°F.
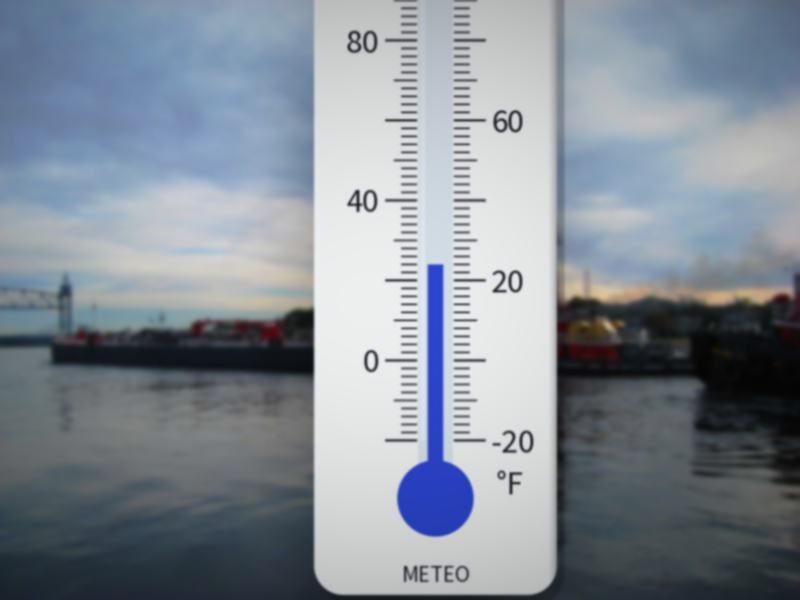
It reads value=24 unit=°F
